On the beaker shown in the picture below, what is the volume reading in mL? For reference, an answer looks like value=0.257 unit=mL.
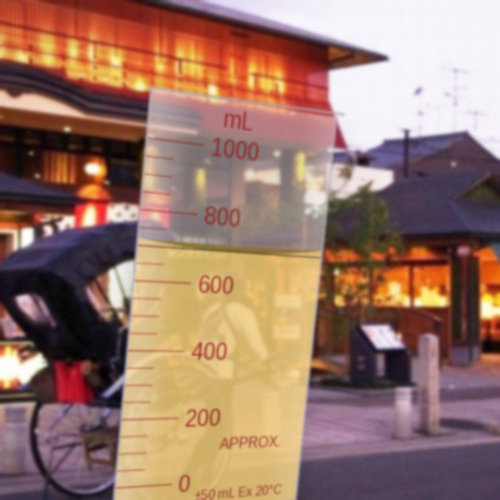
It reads value=700 unit=mL
